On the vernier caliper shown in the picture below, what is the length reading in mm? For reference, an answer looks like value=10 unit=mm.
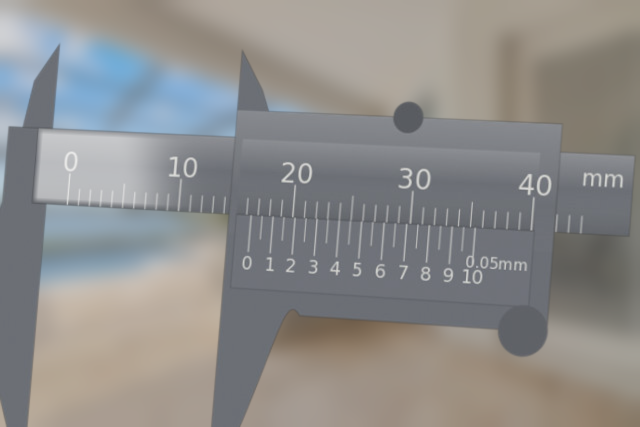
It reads value=16.4 unit=mm
